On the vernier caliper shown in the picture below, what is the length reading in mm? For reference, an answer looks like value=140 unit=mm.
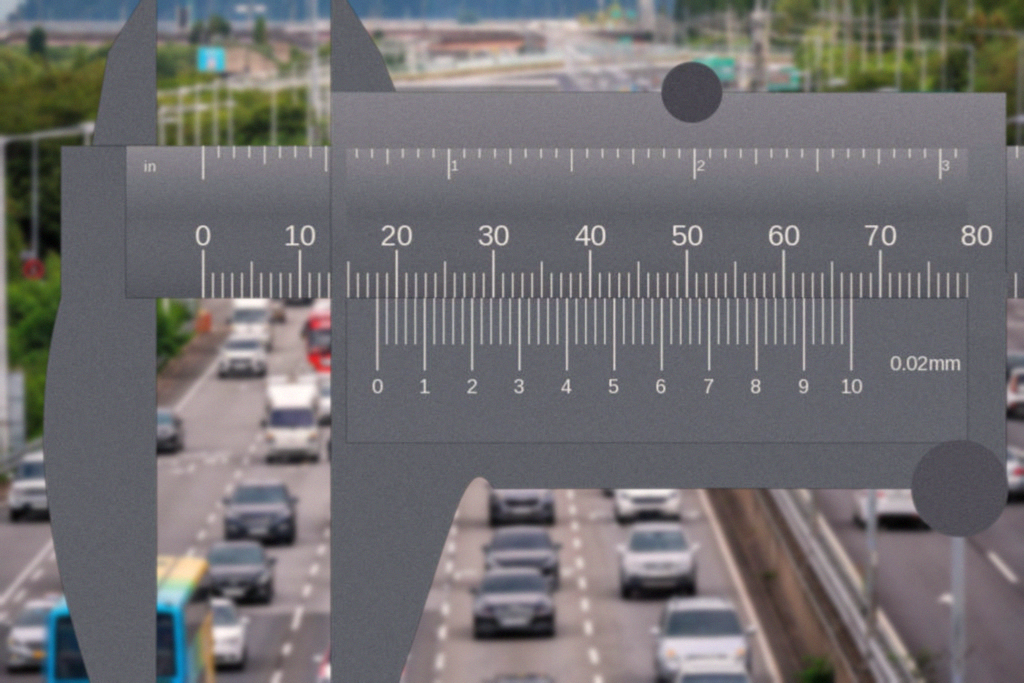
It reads value=18.0 unit=mm
